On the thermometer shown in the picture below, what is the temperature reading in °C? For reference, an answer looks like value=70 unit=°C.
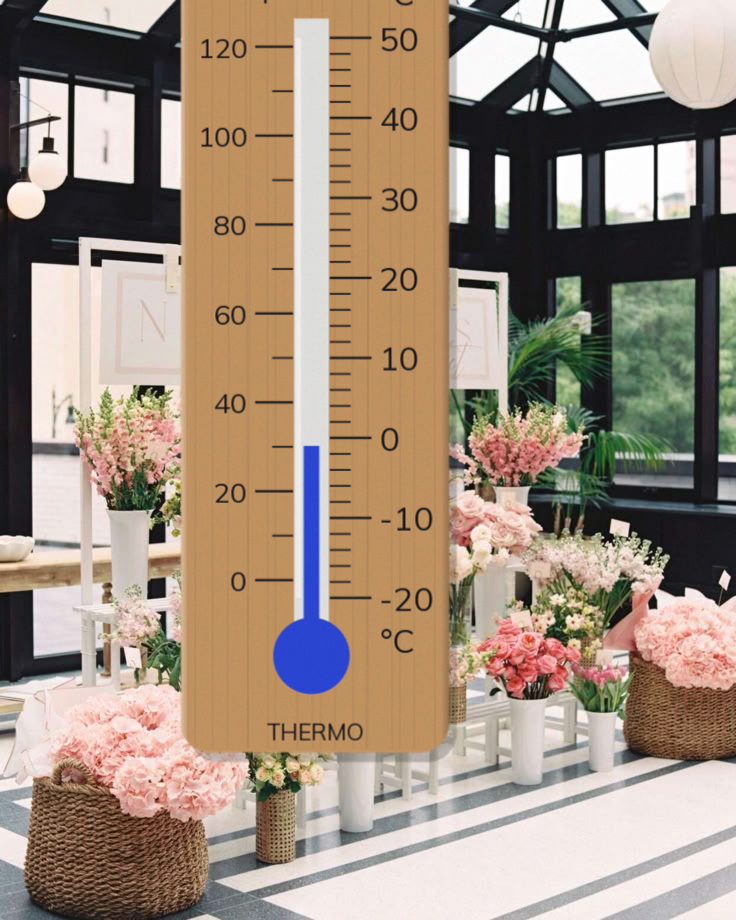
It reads value=-1 unit=°C
